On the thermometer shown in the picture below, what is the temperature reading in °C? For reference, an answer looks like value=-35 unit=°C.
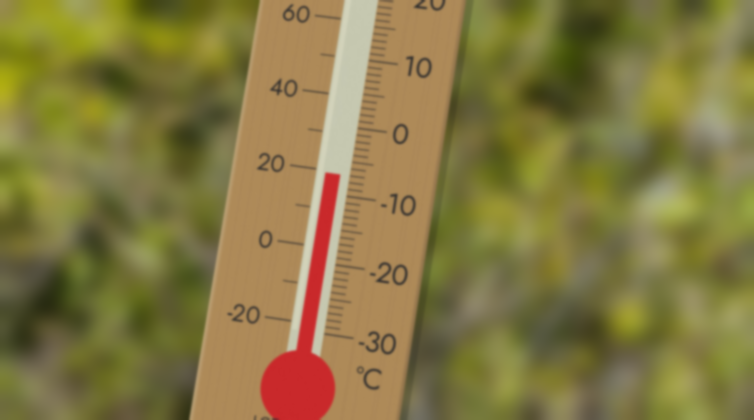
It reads value=-7 unit=°C
